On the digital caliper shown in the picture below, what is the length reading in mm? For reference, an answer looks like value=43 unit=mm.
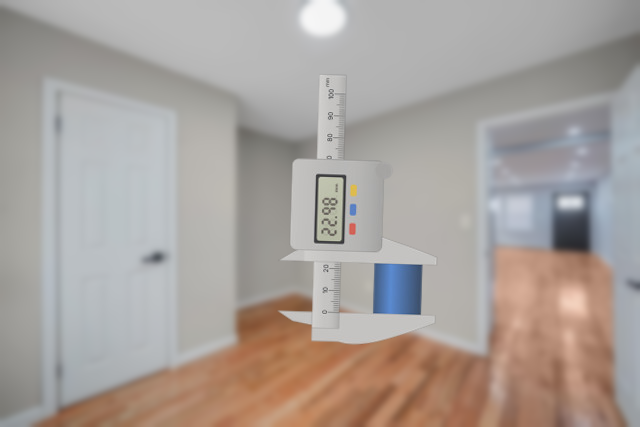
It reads value=22.98 unit=mm
